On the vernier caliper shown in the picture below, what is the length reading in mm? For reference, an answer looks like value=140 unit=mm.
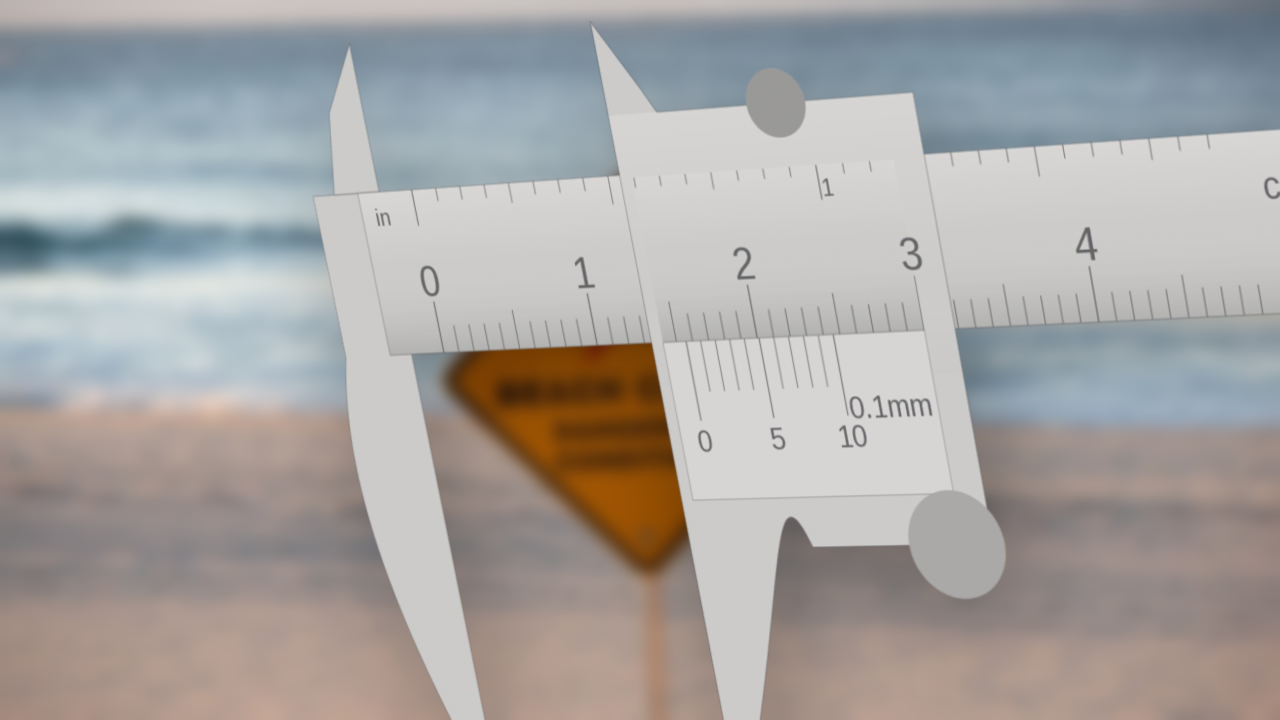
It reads value=15.6 unit=mm
